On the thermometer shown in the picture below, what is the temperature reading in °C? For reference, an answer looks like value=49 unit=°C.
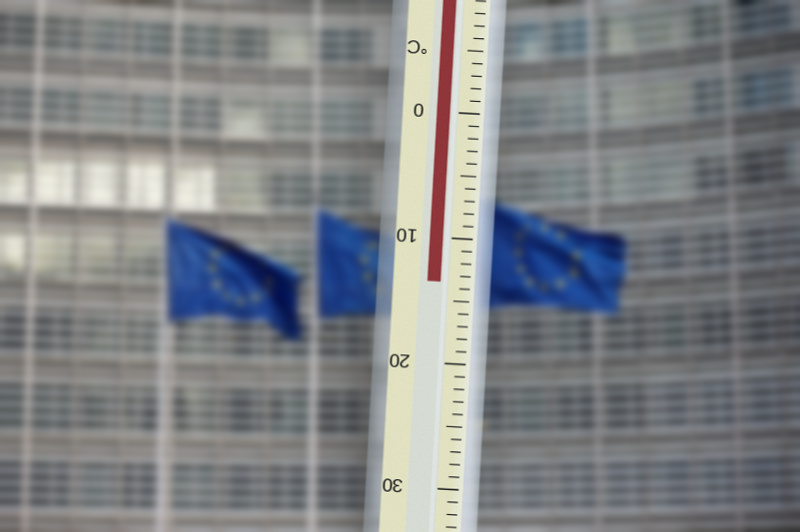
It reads value=13.5 unit=°C
